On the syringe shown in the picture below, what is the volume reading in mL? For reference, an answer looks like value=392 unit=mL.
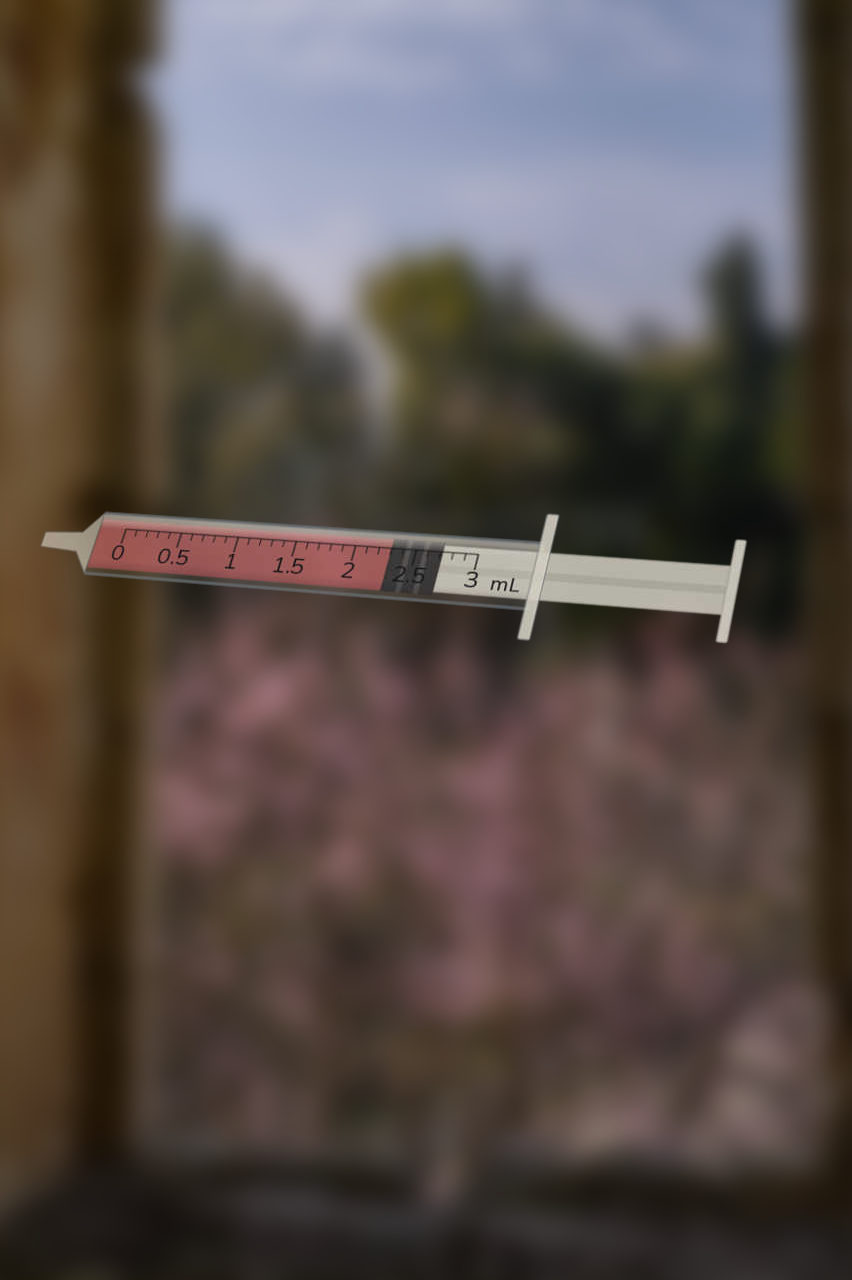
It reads value=2.3 unit=mL
